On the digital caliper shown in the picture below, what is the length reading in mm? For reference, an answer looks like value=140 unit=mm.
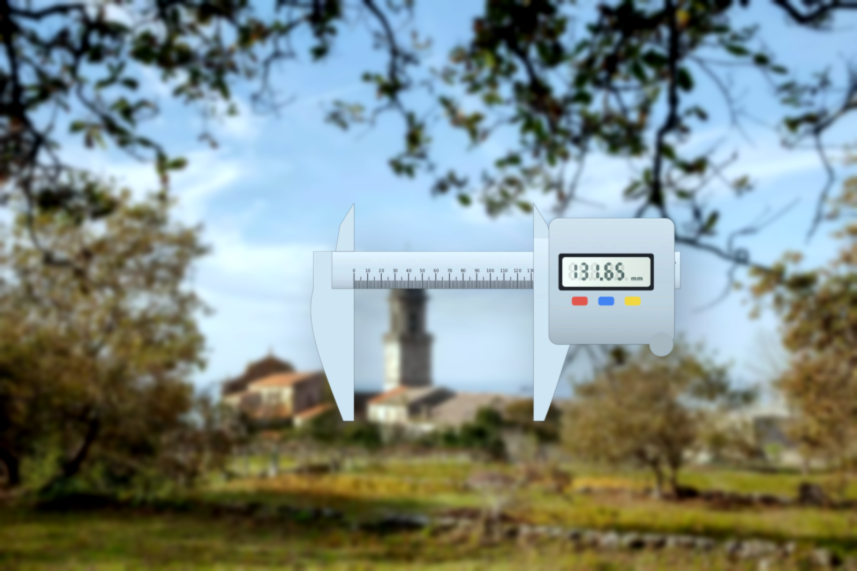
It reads value=131.65 unit=mm
